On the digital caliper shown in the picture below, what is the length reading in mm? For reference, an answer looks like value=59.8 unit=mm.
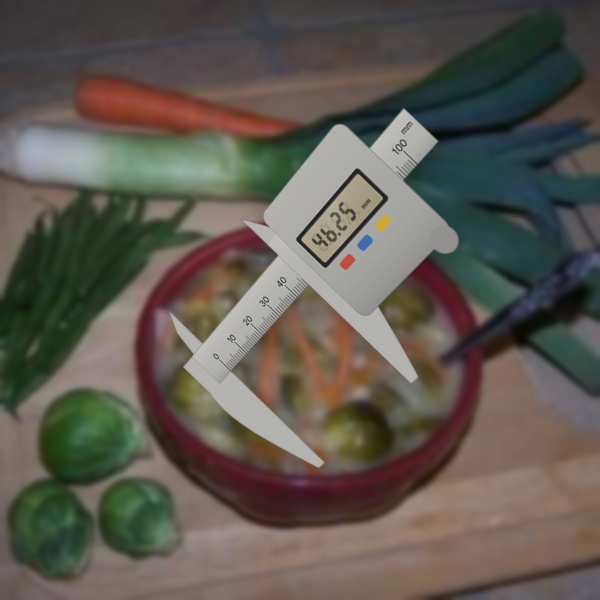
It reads value=46.25 unit=mm
